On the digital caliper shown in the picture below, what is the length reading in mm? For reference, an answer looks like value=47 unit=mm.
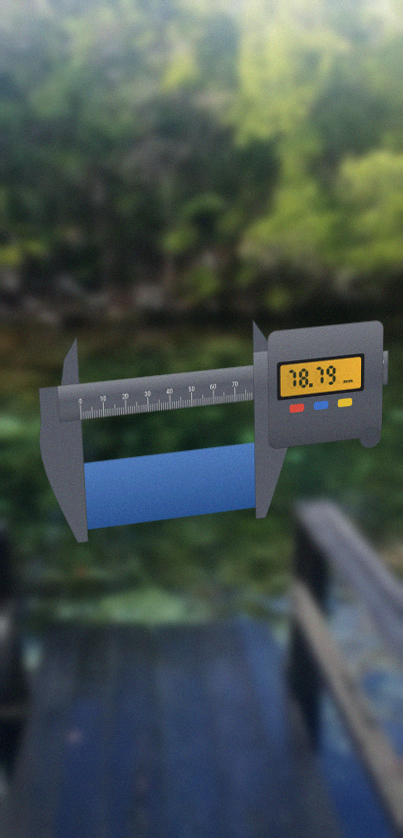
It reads value=78.79 unit=mm
